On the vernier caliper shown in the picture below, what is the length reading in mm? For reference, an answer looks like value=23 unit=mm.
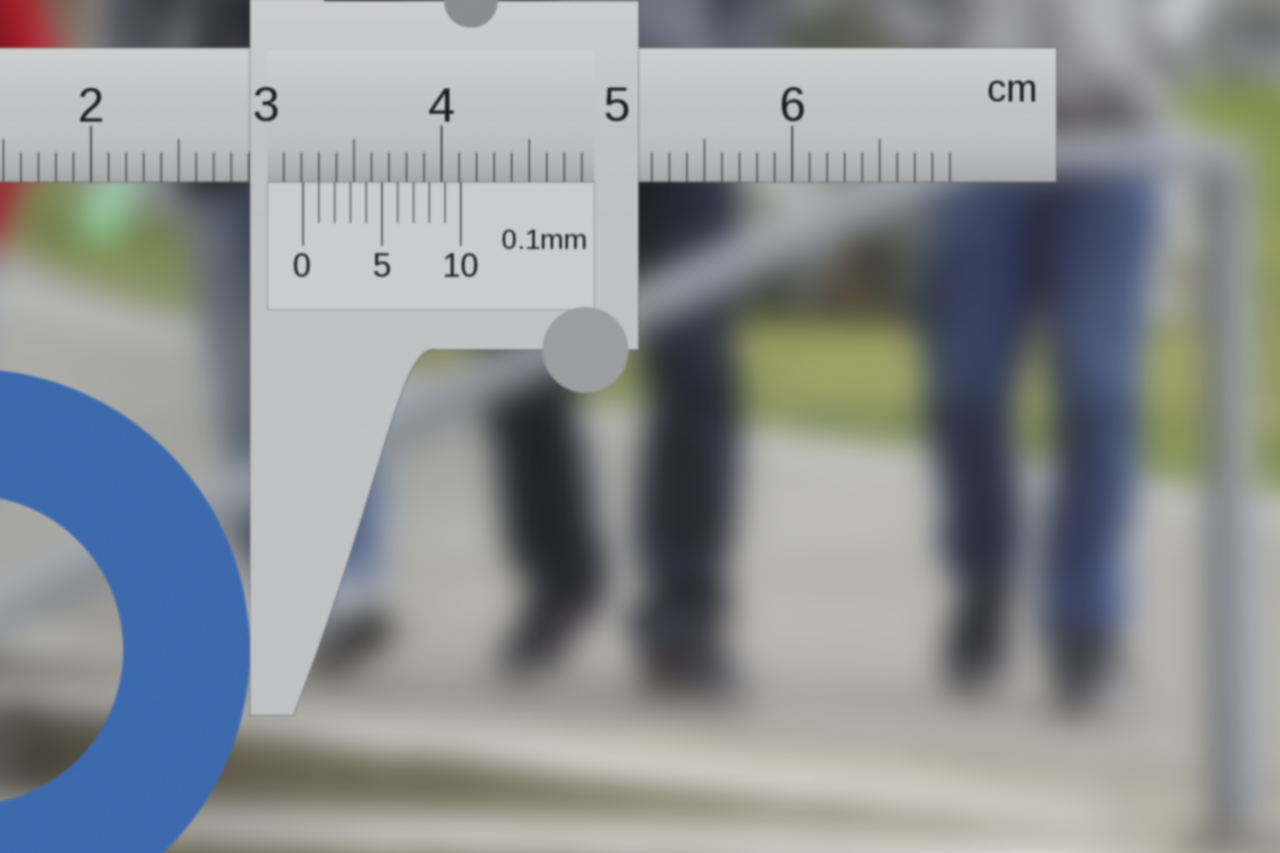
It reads value=32.1 unit=mm
